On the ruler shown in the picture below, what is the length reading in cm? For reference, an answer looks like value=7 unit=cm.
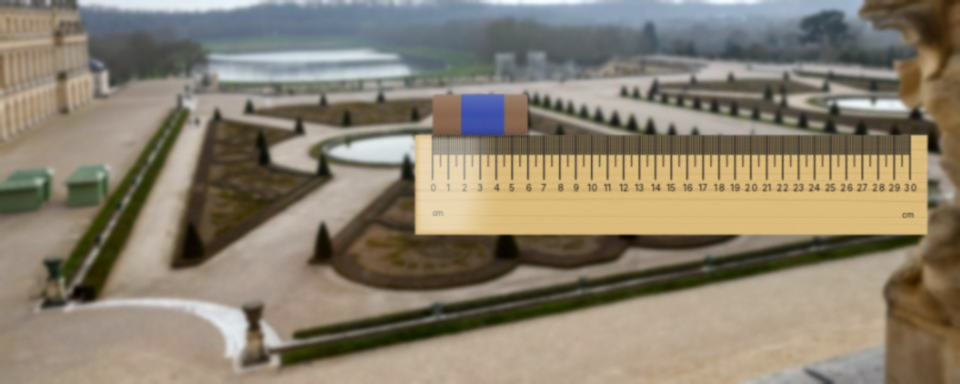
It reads value=6 unit=cm
